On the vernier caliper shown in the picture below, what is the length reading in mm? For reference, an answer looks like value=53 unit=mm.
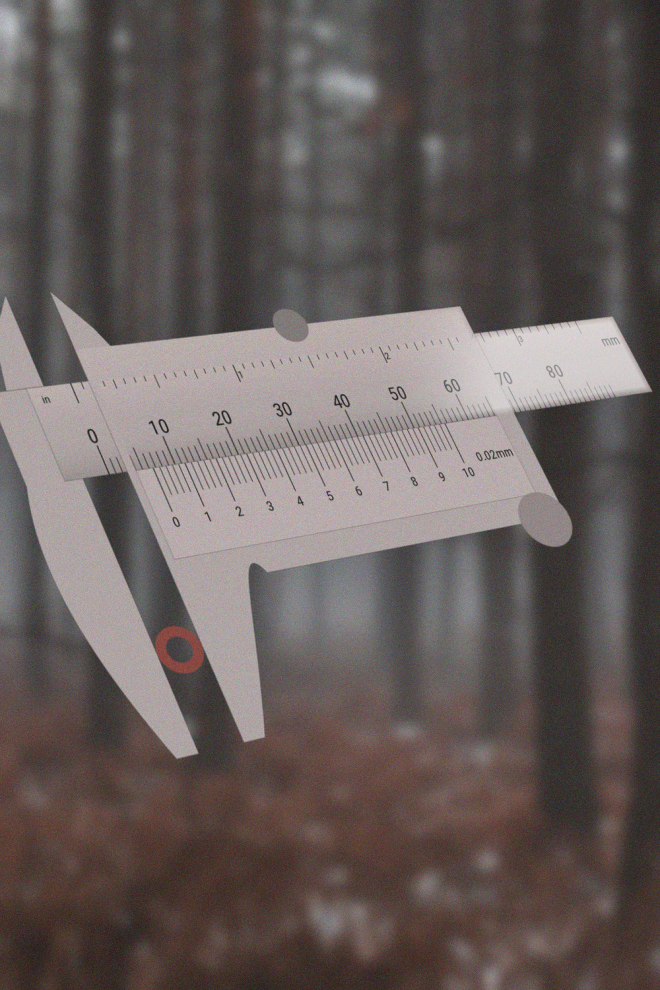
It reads value=6.6 unit=mm
